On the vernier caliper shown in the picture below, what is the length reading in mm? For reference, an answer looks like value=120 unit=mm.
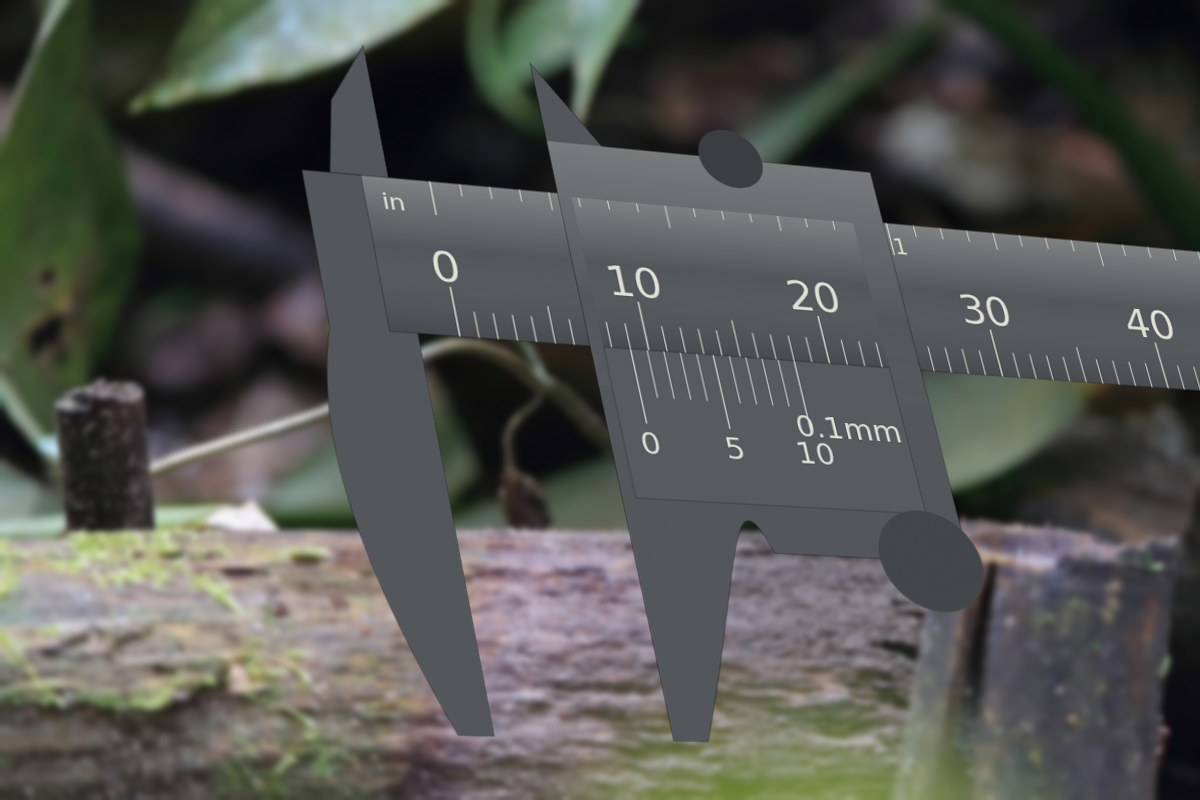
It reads value=9.0 unit=mm
